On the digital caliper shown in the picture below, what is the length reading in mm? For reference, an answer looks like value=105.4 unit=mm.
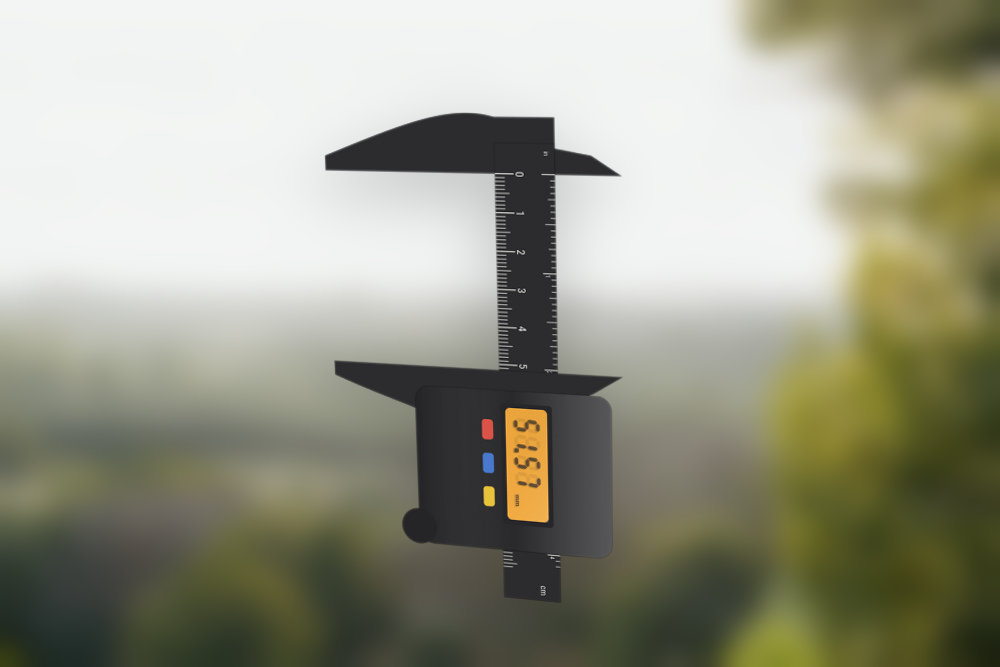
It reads value=51.57 unit=mm
